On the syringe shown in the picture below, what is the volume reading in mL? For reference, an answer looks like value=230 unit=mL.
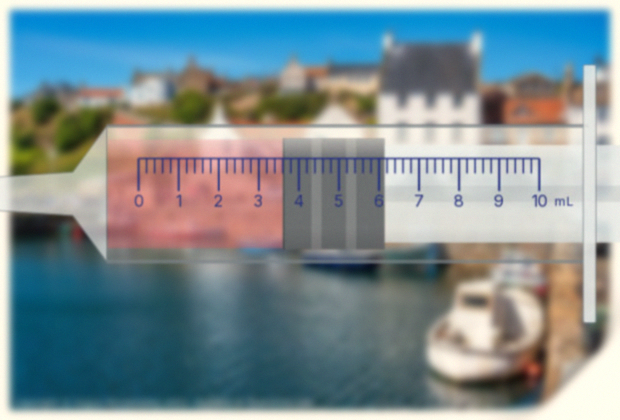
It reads value=3.6 unit=mL
